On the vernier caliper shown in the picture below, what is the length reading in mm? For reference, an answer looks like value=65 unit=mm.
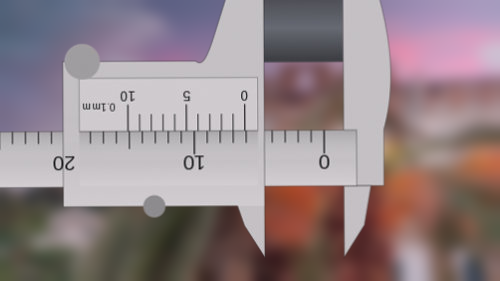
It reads value=6.1 unit=mm
